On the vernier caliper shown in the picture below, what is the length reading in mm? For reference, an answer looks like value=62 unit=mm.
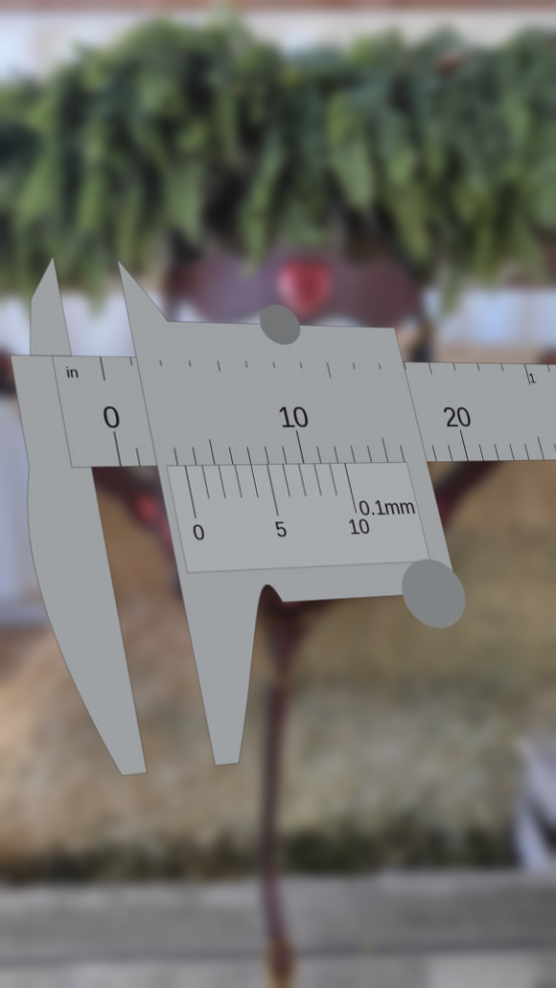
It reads value=3.4 unit=mm
